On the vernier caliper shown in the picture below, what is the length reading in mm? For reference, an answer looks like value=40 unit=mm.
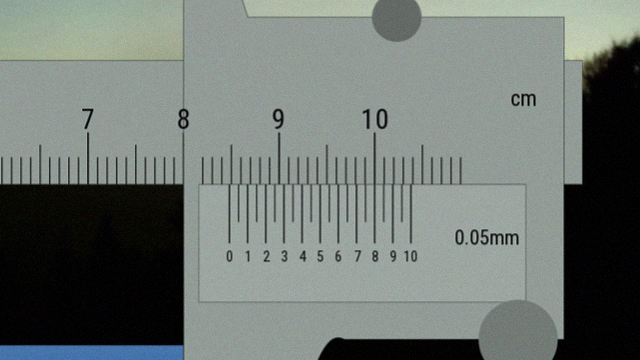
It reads value=84.8 unit=mm
